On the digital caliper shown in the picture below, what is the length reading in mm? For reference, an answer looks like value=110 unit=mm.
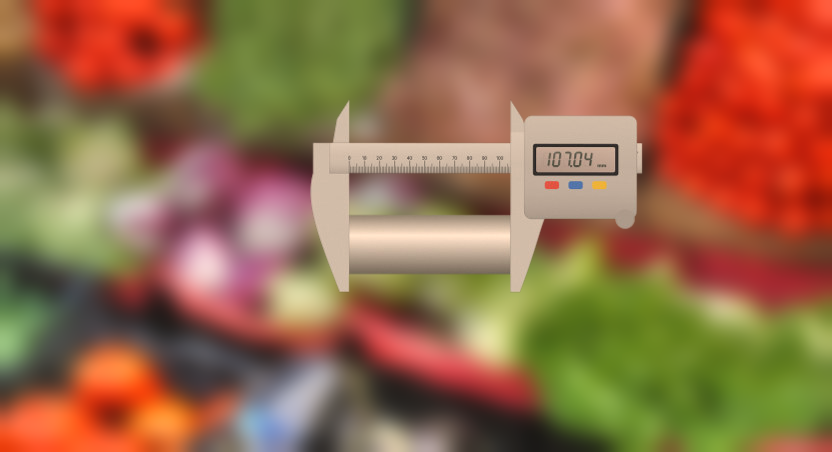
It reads value=107.04 unit=mm
